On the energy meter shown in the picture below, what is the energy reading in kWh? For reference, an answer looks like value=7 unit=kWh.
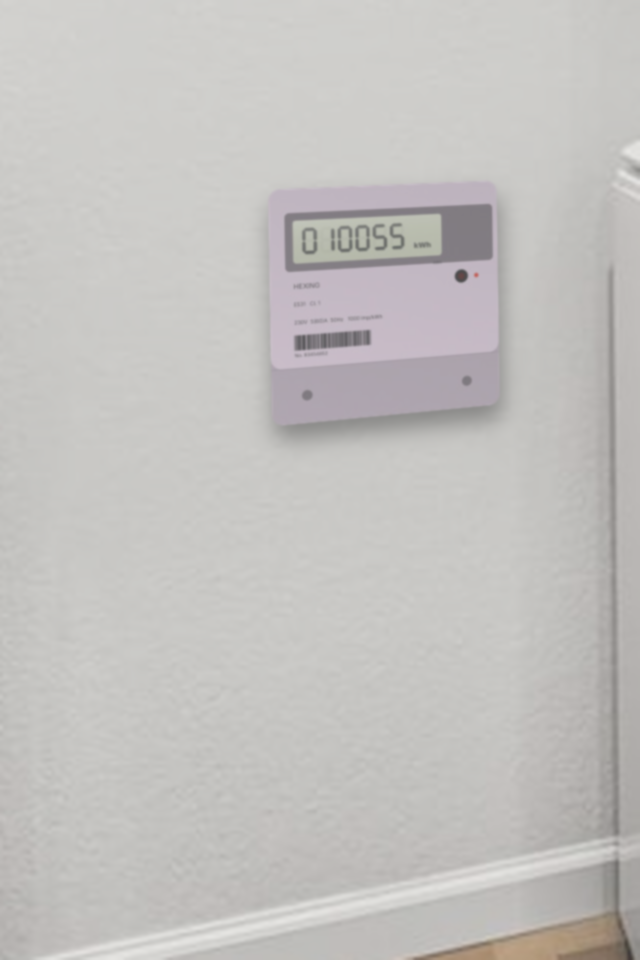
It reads value=10055 unit=kWh
